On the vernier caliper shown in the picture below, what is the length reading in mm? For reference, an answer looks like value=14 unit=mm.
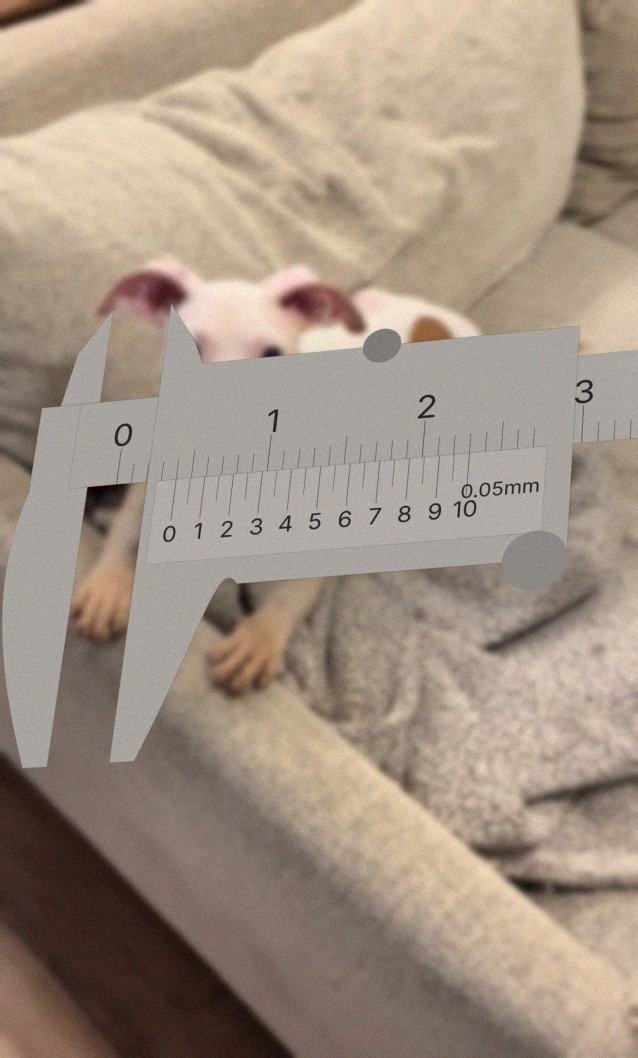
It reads value=4.0 unit=mm
